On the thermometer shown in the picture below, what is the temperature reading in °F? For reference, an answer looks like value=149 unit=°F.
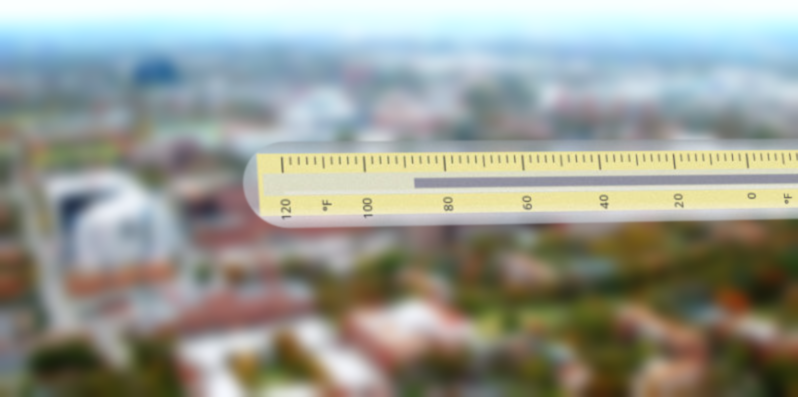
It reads value=88 unit=°F
